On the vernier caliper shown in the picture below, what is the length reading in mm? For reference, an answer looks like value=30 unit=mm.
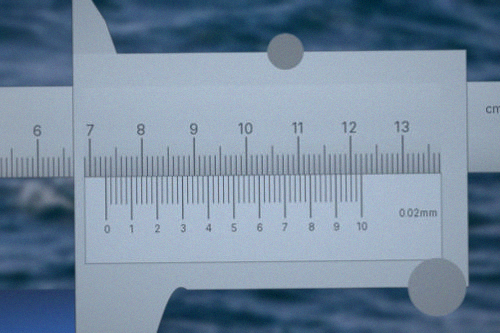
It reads value=73.0 unit=mm
